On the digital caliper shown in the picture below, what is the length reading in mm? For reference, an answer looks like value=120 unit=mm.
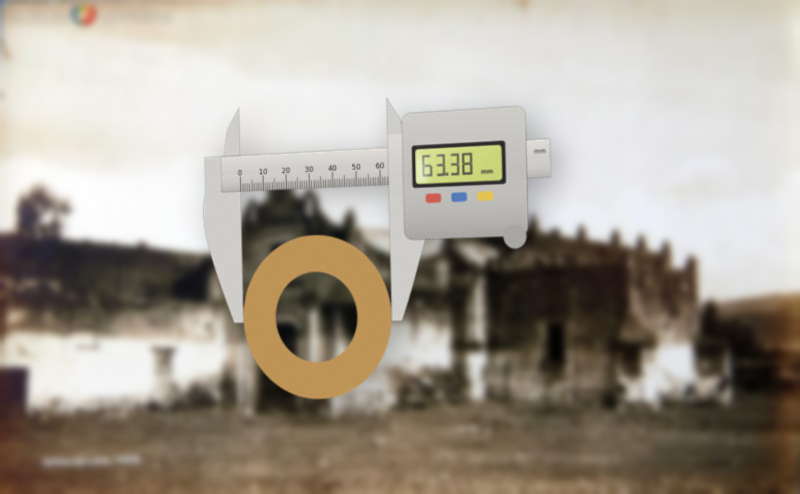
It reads value=63.38 unit=mm
